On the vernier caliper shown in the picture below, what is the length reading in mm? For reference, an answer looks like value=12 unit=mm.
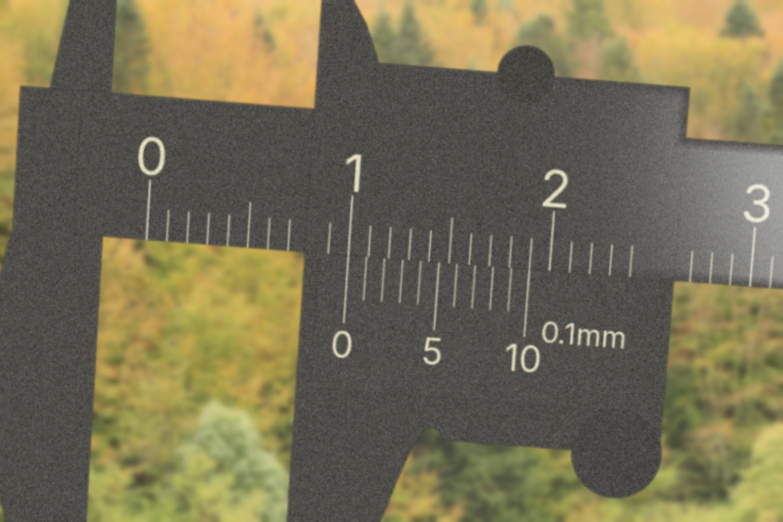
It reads value=10.0 unit=mm
